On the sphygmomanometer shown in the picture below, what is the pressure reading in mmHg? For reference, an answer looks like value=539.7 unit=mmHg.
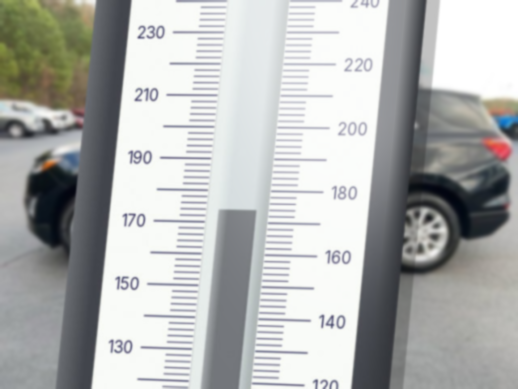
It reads value=174 unit=mmHg
